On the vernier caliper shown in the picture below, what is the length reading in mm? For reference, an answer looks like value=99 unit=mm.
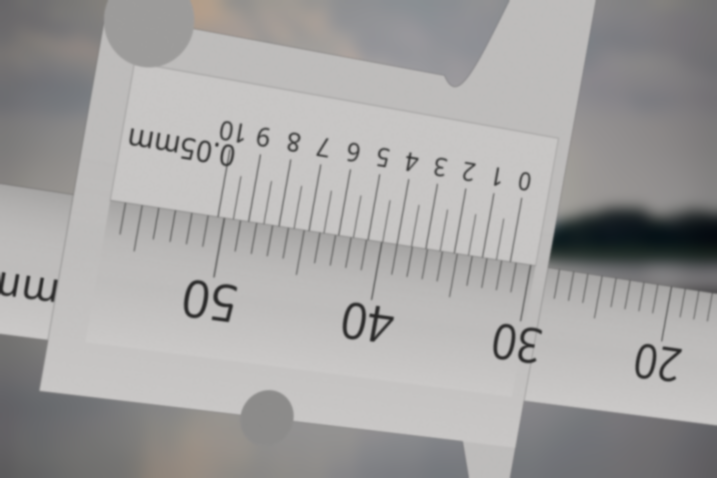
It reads value=31.4 unit=mm
